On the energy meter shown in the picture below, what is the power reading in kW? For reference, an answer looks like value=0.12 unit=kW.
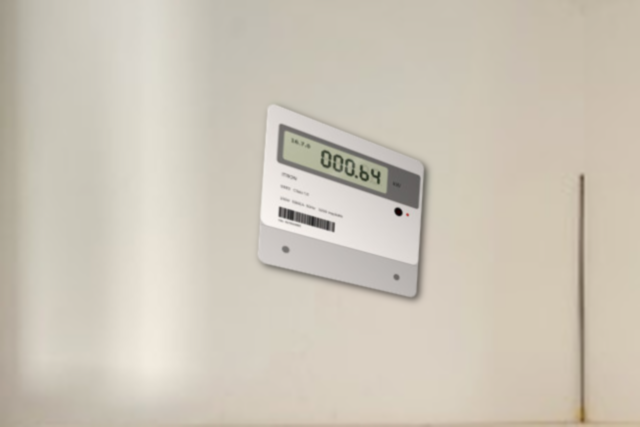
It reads value=0.64 unit=kW
